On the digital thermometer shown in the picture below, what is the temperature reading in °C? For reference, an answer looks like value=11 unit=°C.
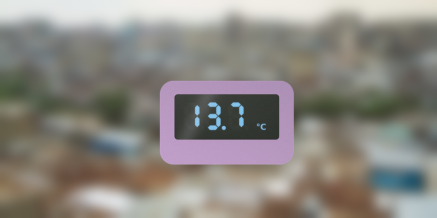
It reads value=13.7 unit=°C
